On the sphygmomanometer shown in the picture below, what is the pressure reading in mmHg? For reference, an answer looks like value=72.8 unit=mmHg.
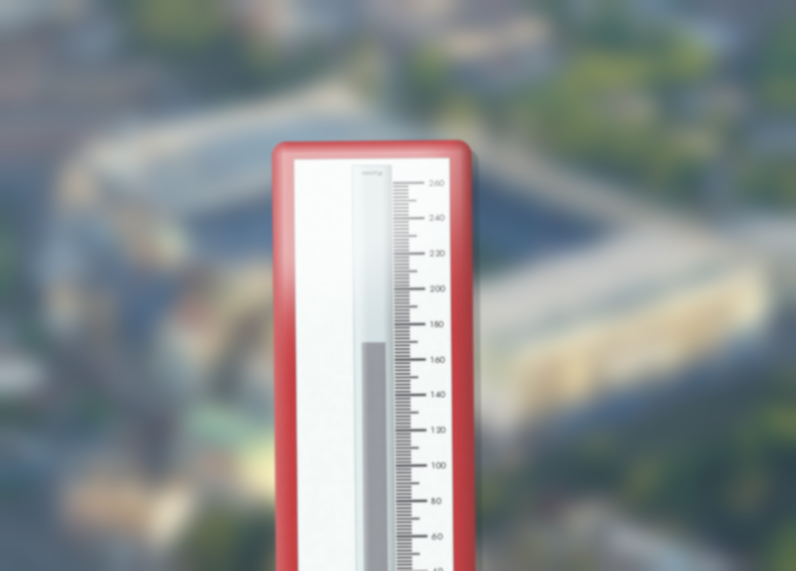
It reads value=170 unit=mmHg
